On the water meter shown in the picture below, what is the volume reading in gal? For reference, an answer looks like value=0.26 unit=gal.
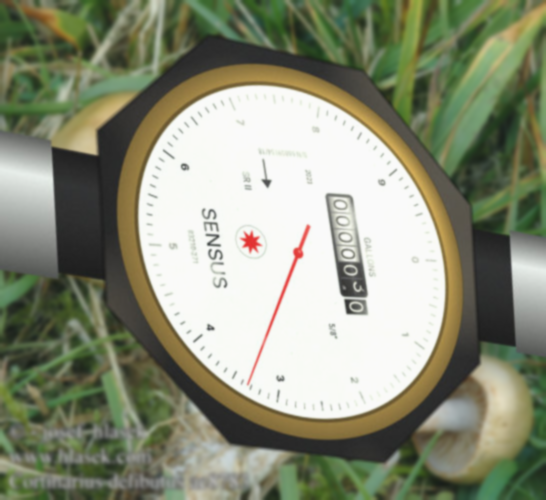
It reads value=33.3 unit=gal
